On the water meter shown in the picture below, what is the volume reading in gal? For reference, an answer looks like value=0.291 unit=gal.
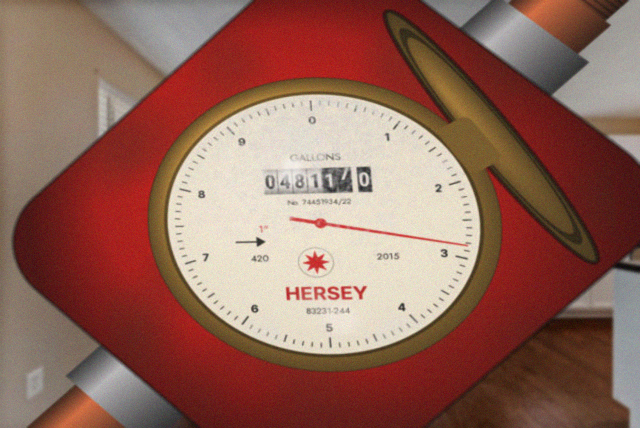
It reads value=481172.8 unit=gal
